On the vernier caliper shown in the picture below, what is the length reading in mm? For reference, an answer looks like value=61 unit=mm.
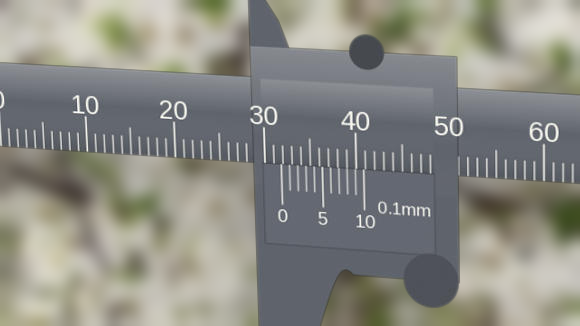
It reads value=31.8 unit=mm
